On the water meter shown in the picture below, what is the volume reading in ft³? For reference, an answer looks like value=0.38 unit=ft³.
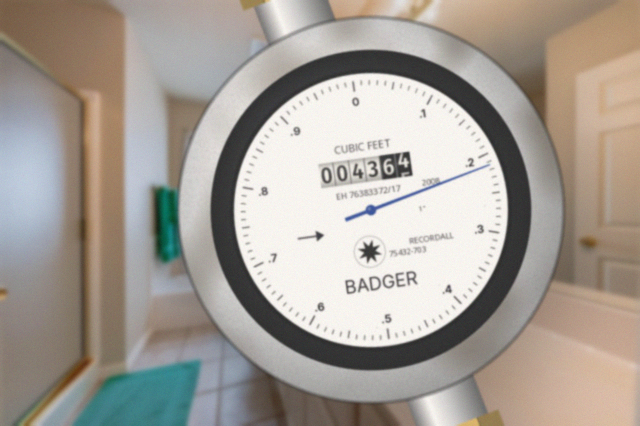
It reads value=4364.21 unit=ft³
